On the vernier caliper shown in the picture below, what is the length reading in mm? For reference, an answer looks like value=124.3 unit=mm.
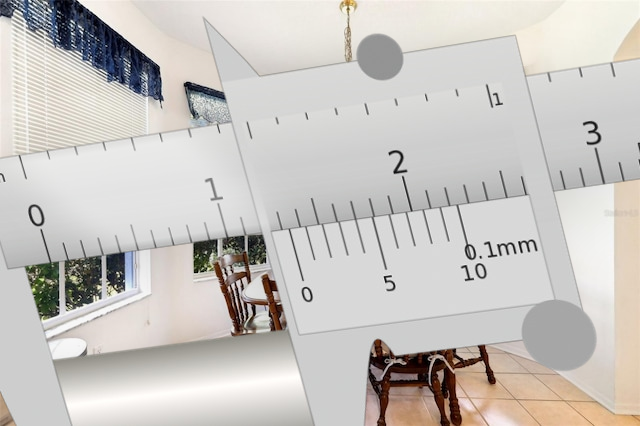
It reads value=13.4 unit=mm
